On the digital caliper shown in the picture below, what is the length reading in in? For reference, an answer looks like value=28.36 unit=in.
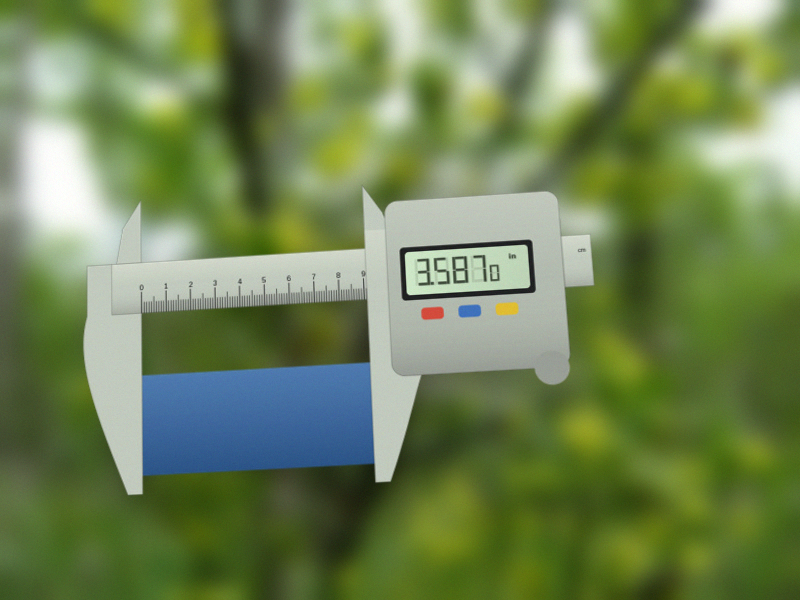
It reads value=3.5870 unit=in
